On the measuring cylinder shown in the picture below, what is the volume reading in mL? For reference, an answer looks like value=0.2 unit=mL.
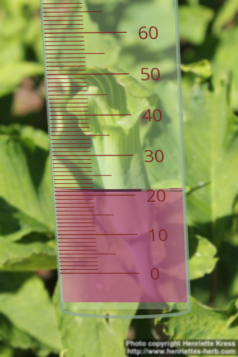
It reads value=21 unit=mL
